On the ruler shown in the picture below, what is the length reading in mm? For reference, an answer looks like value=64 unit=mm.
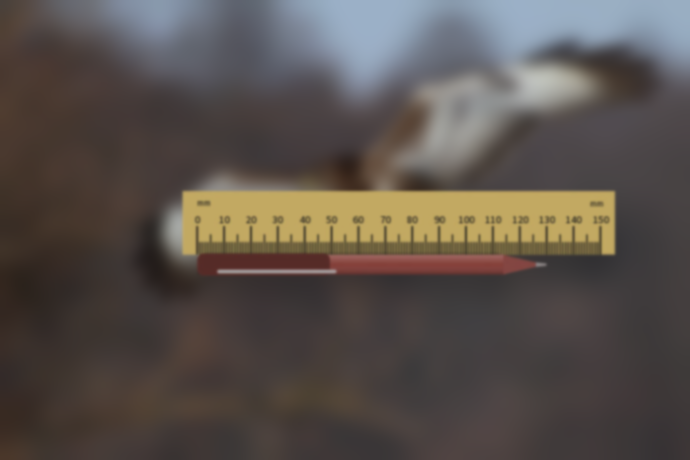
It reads value=130 unit=mm
